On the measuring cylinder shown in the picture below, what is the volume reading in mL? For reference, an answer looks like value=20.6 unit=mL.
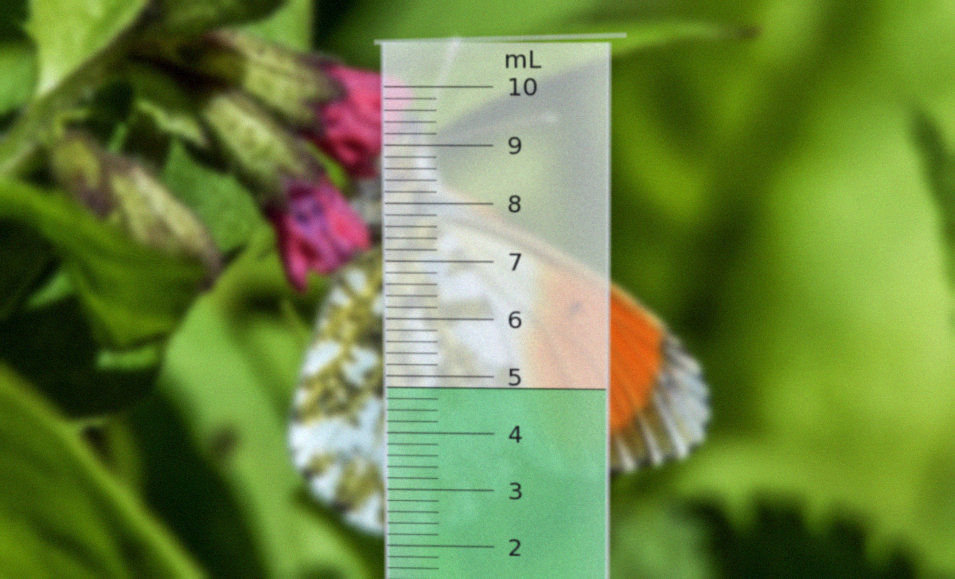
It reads value=4.8 unit=mL
